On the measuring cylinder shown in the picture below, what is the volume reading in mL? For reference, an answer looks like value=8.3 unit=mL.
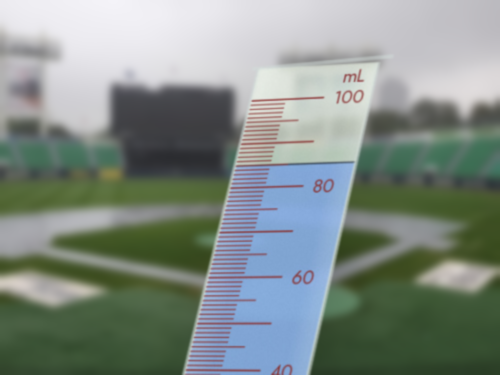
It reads value=85 unit=mL
